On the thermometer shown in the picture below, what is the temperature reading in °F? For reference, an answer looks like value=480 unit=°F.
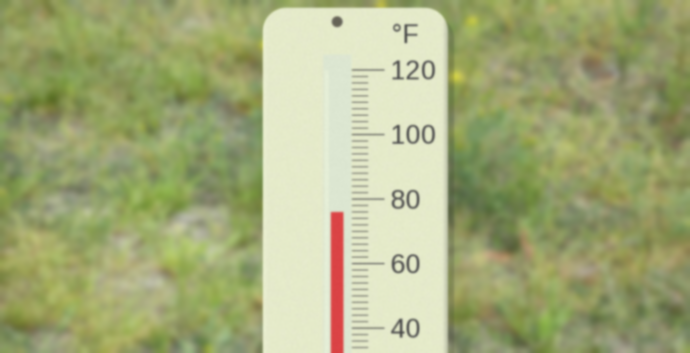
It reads value=76 unit=°F
